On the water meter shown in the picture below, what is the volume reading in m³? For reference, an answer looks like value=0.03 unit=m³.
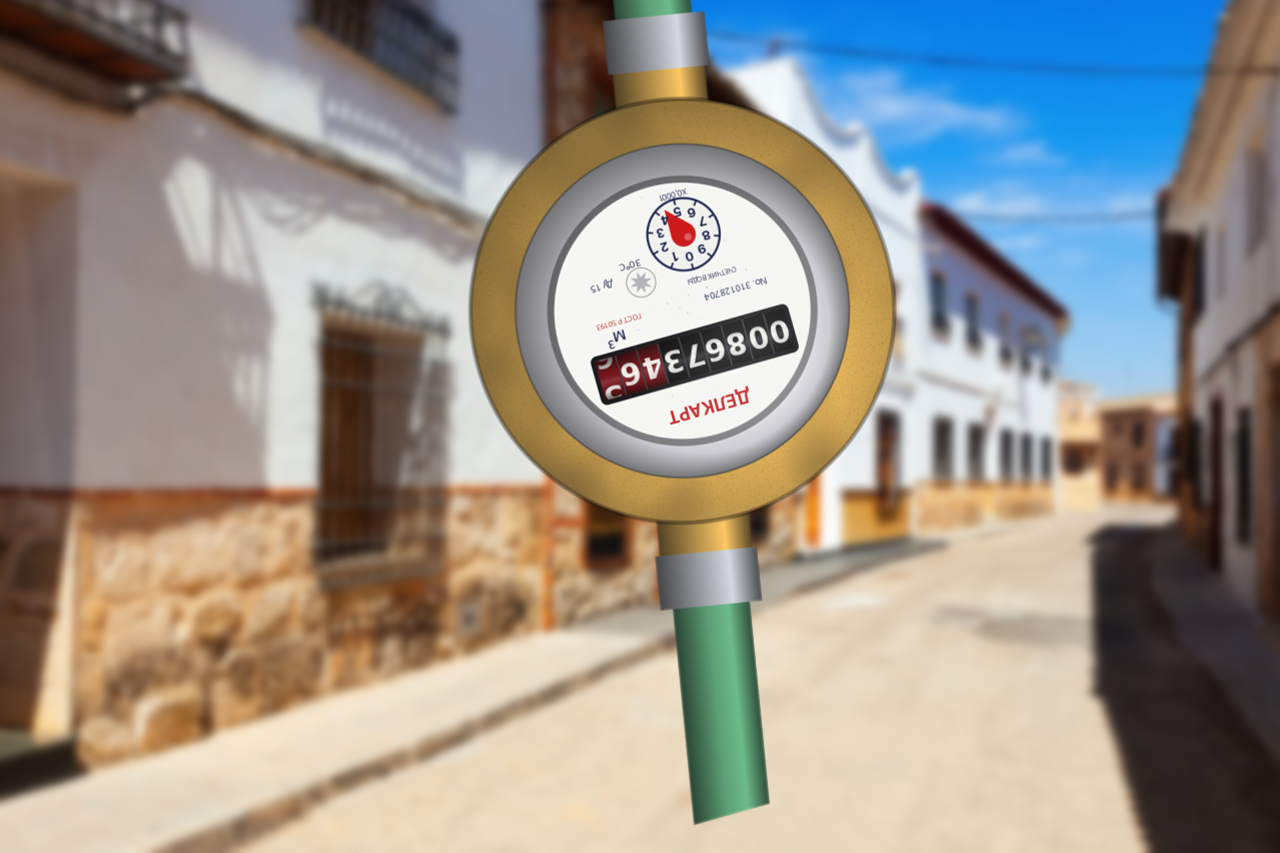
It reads value=8673.4654 unit=m³
